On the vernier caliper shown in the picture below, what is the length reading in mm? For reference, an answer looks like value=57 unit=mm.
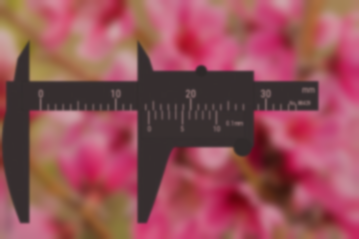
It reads value=14.4 unit=mm
